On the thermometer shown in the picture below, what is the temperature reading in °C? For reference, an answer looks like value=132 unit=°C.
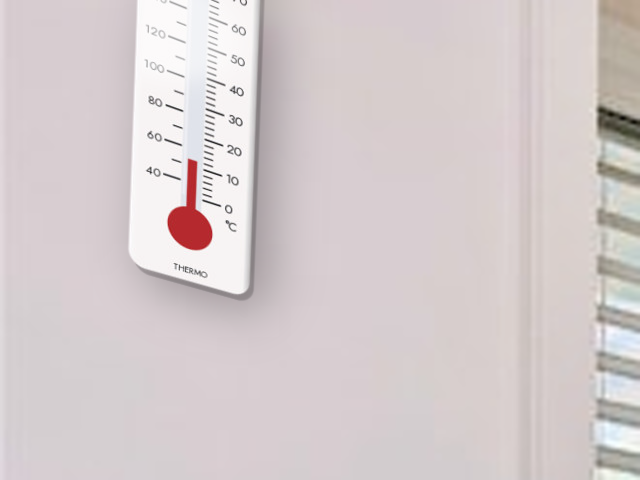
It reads value=12 unit=°C
